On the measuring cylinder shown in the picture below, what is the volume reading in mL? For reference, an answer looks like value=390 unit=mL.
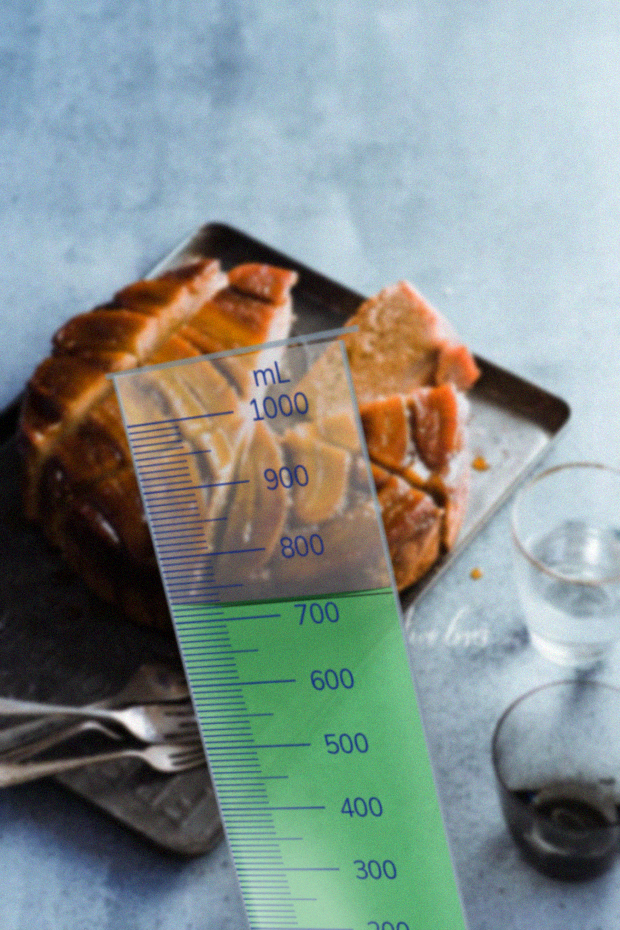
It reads value=720 unit=mL
